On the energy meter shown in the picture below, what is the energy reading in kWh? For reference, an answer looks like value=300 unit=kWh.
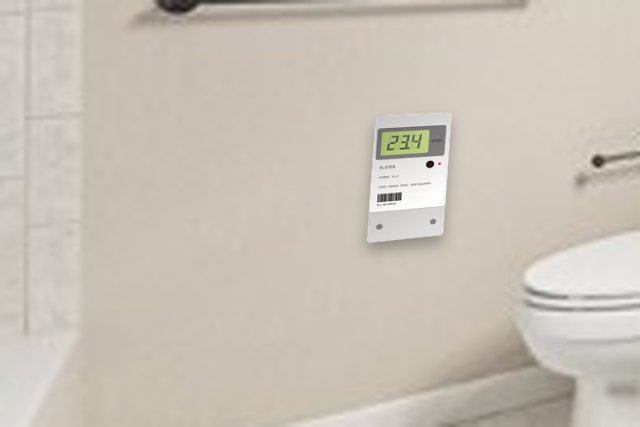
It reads value=23.4 unit=kWh
